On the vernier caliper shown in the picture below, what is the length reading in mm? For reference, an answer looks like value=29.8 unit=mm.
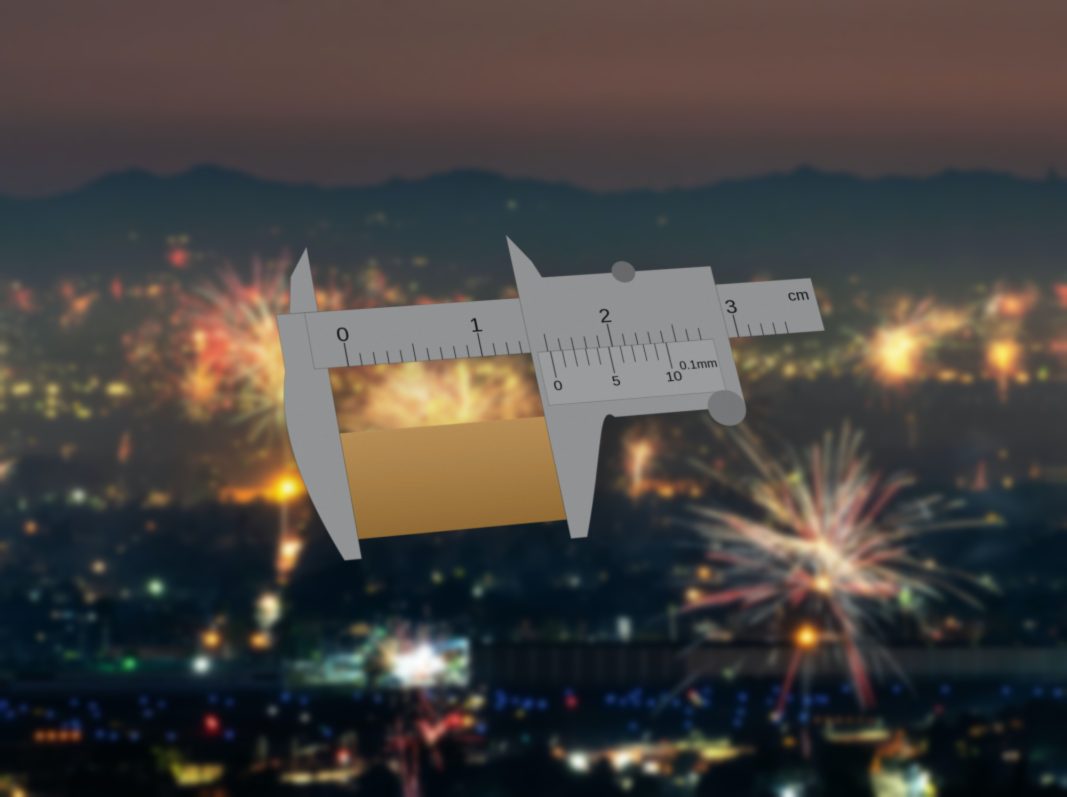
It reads value=15.2 unit=mm
